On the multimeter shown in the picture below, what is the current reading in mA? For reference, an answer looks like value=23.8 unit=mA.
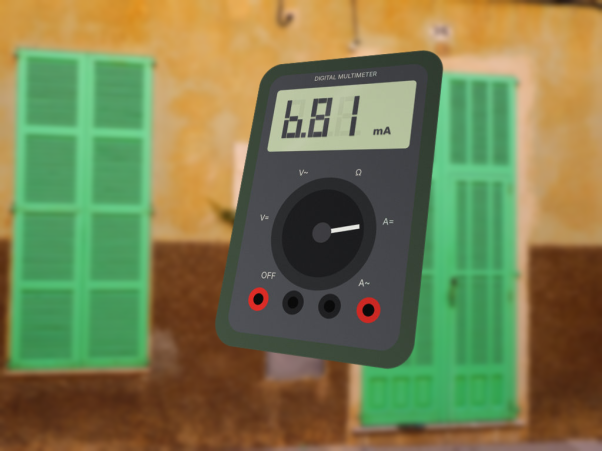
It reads value=6.81 unit=mA
